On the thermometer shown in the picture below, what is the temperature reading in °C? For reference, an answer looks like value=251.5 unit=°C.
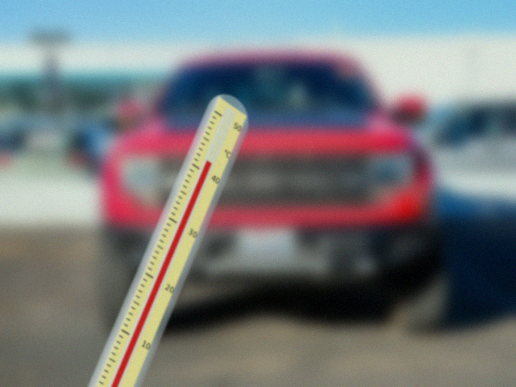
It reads value=42 unit=°C
